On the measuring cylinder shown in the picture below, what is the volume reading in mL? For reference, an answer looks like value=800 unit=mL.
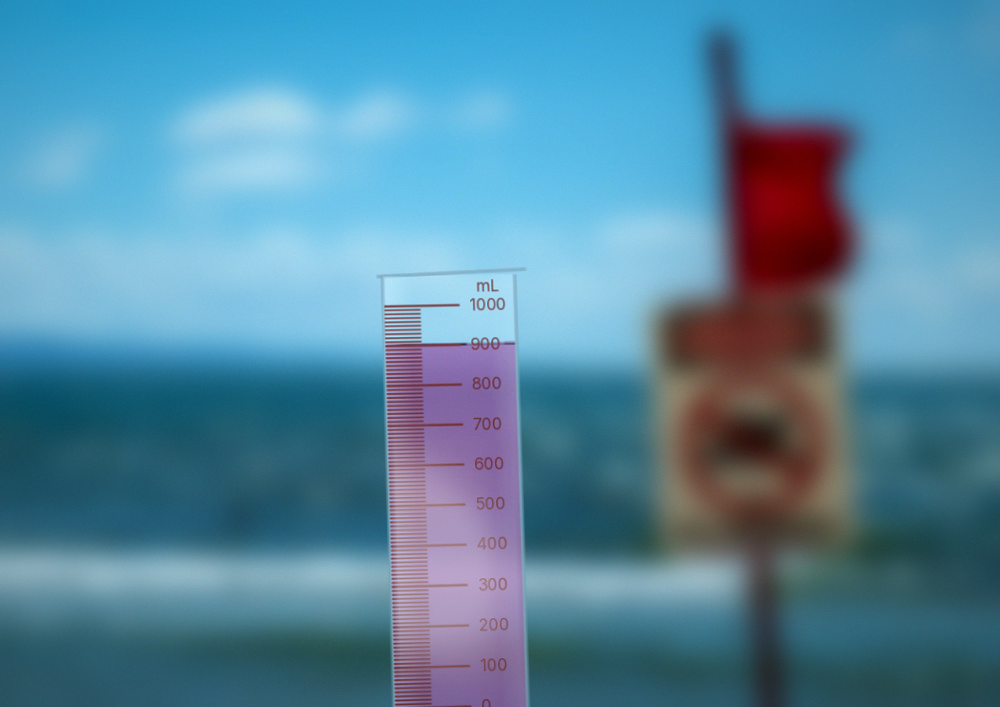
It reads value=900 unit=mL
